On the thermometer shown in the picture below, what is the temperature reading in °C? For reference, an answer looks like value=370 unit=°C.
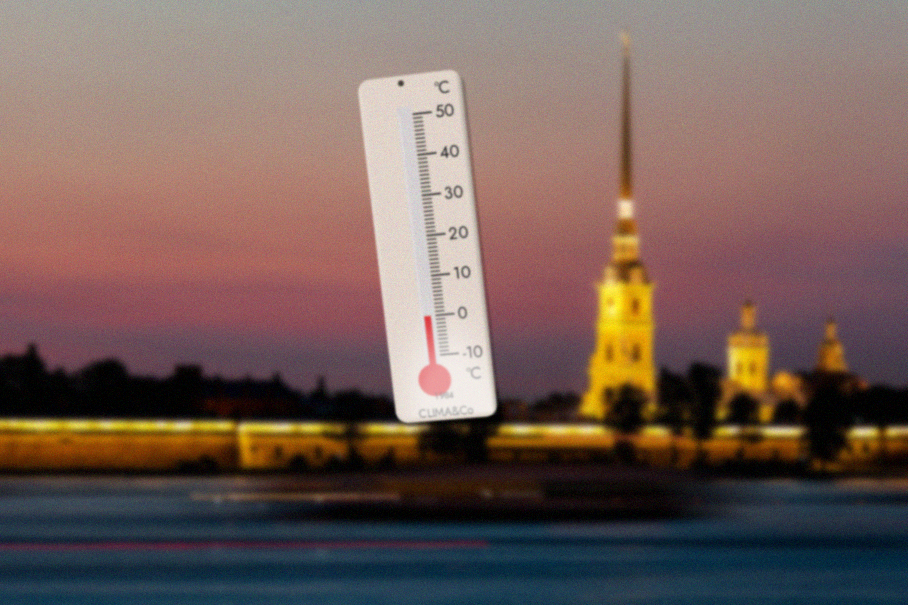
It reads value=0 unit=°C
